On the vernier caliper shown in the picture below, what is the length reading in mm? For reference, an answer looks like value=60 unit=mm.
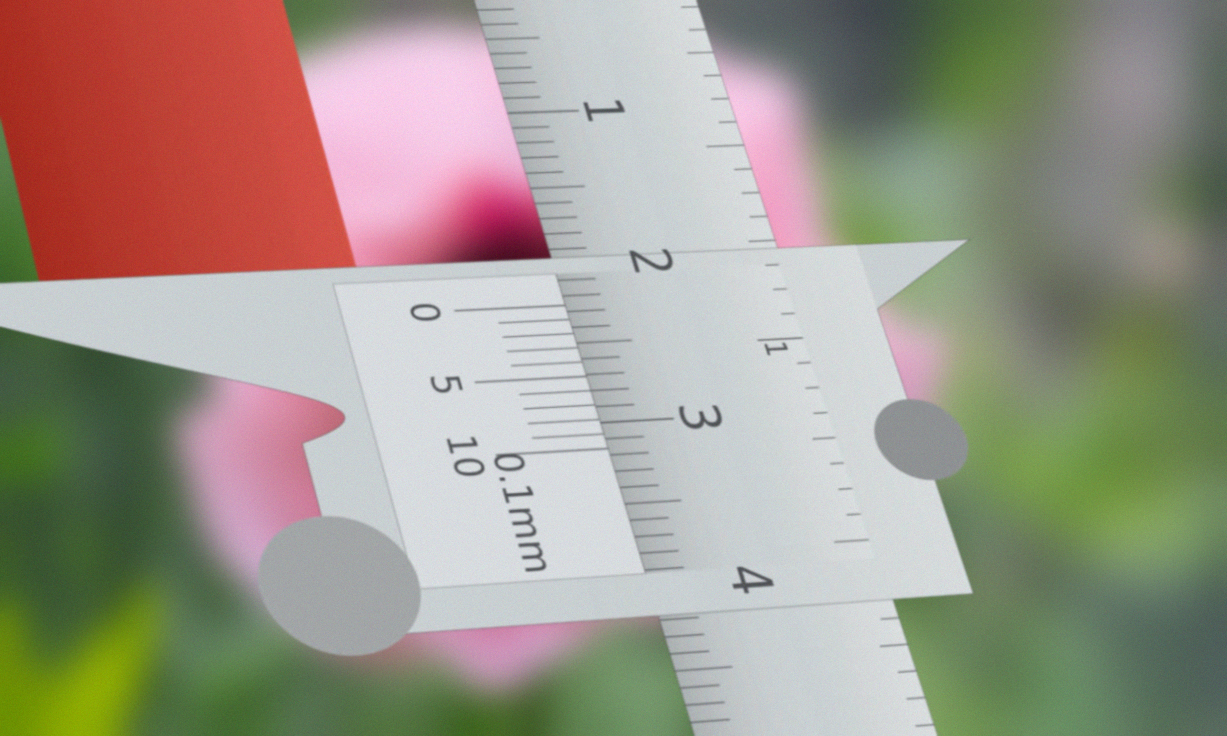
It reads value=22.6 unit=mm
